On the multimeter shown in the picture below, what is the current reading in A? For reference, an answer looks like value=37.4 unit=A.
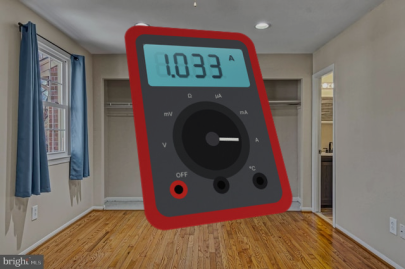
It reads value=1.033 unit=A
